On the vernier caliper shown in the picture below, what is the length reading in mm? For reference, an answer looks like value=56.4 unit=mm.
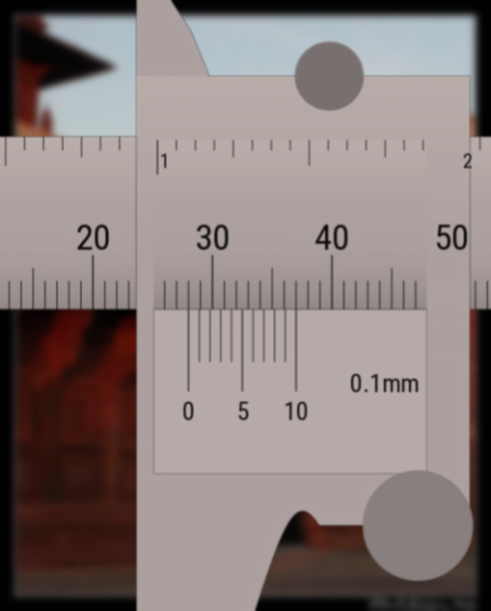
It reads value=28.0 unit=mm
